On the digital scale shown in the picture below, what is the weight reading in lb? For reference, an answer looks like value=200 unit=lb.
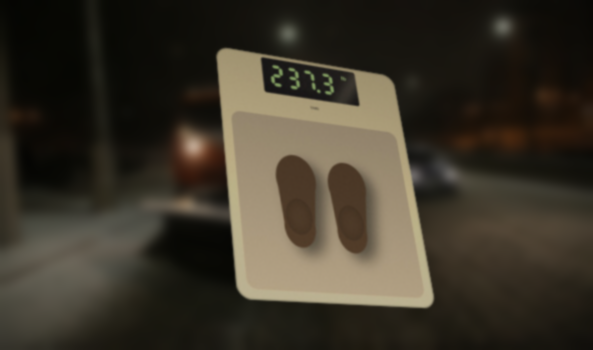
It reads value=237.3 unit=lb
